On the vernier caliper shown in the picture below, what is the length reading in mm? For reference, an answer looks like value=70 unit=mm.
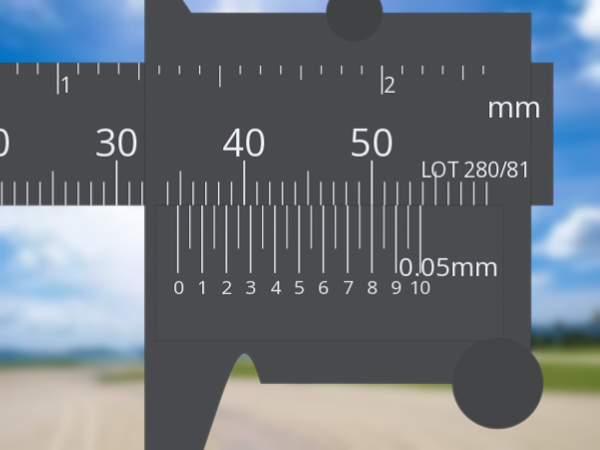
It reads value=34.8 unit=mm
